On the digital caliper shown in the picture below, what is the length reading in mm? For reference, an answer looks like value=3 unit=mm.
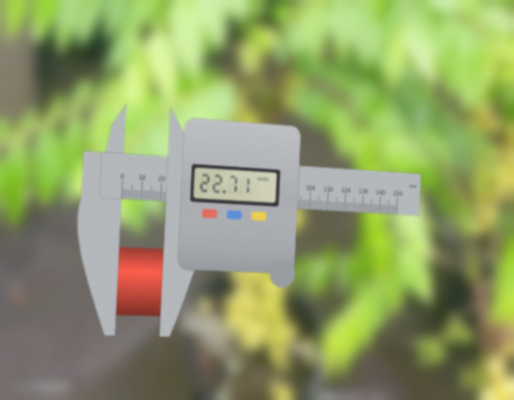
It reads value=22.71 unit=mm
